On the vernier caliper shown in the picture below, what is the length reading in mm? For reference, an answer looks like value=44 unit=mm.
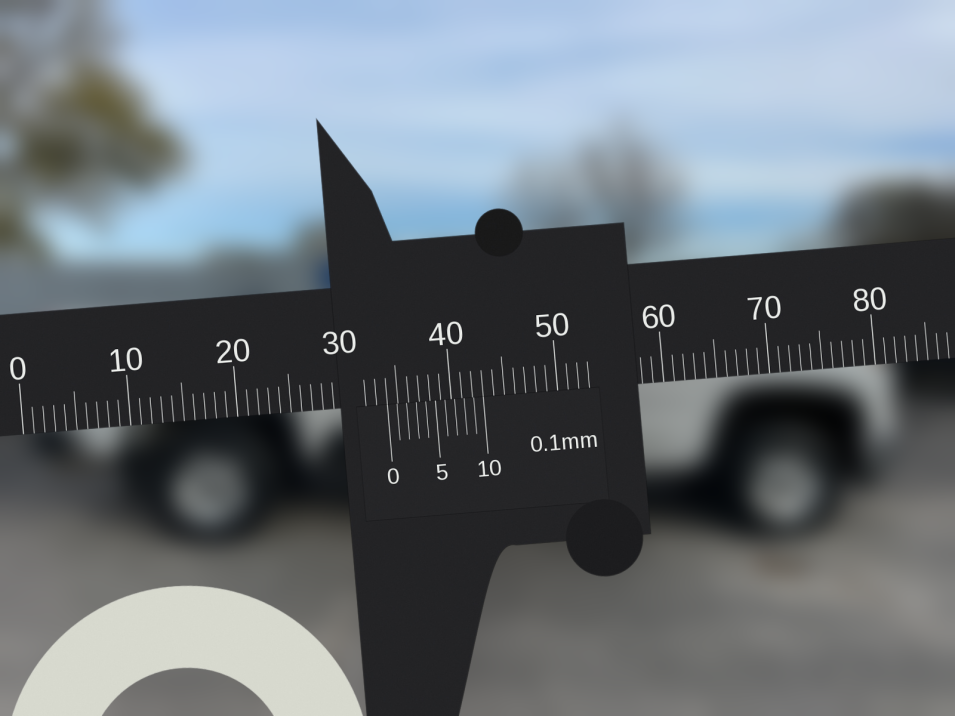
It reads value=34.0 unit=mm
